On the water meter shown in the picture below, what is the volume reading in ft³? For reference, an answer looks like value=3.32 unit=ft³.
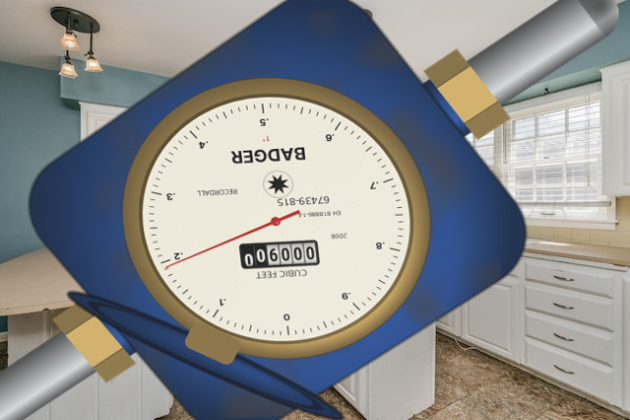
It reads value=900.19 unit=ft³
